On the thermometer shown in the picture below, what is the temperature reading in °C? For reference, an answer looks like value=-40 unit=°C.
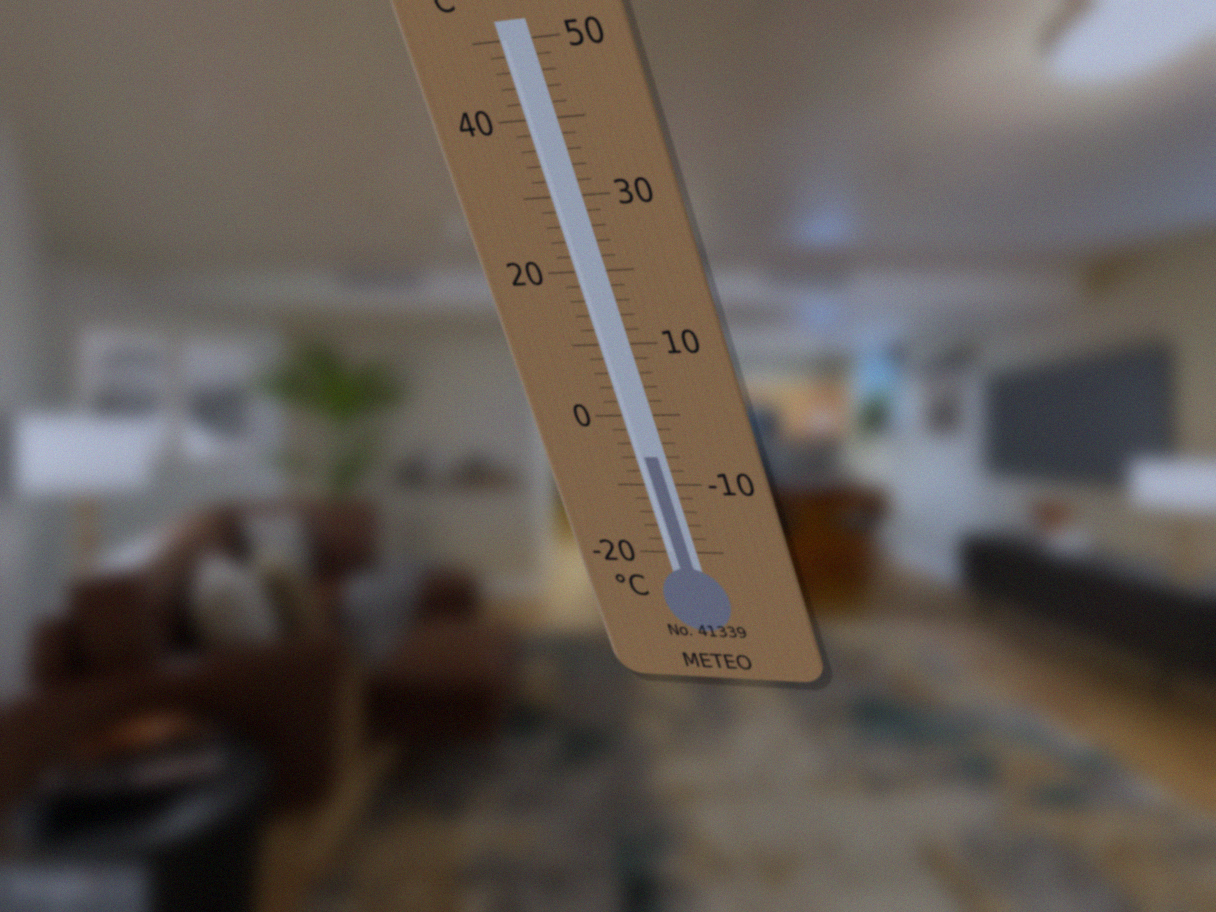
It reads value=-6 unit=°C
